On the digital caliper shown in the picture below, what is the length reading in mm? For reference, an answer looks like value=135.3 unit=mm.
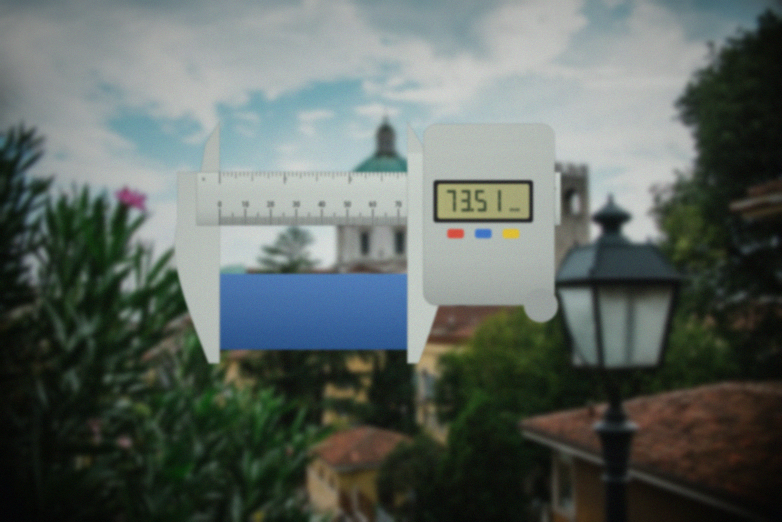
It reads value=73.51 unit=mm
